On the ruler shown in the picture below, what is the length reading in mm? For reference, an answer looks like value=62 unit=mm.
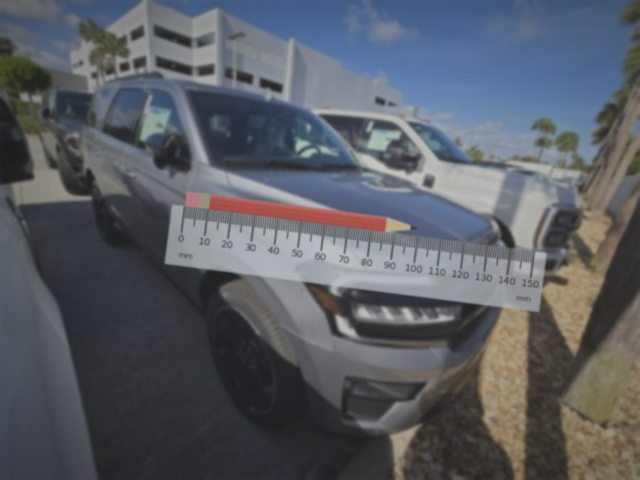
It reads value=100 unit=mm
